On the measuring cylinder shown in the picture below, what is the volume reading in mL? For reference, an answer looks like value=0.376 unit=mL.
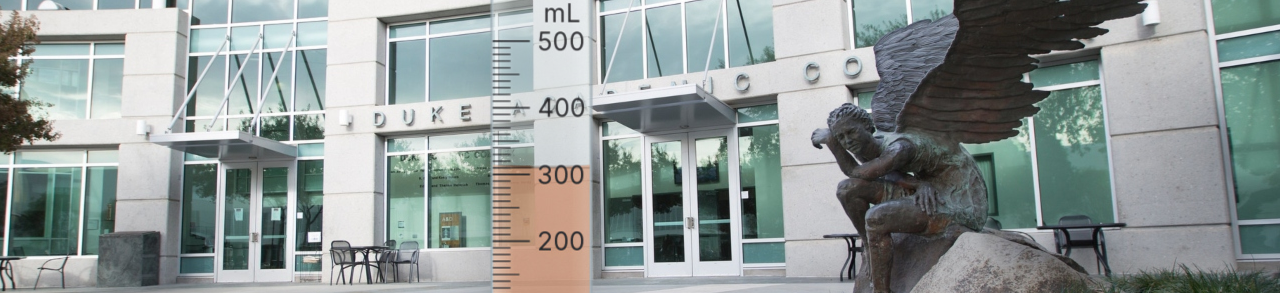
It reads value=310 unit=mL
